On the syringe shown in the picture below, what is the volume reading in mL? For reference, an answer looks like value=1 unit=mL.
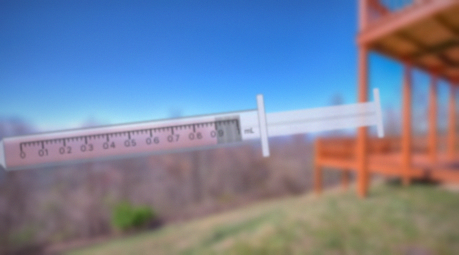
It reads value=0.9 unit=mL
